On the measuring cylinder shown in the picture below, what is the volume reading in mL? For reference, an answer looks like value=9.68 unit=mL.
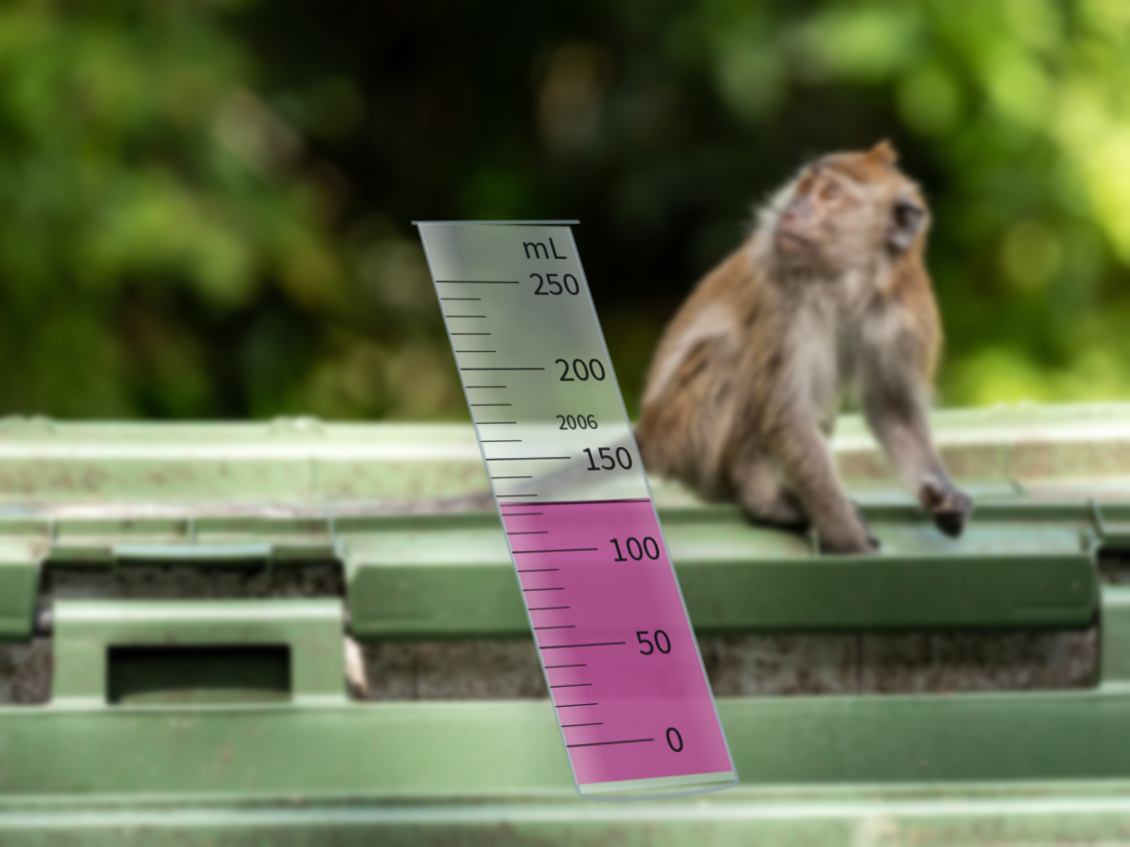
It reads value=125 unit=mL
